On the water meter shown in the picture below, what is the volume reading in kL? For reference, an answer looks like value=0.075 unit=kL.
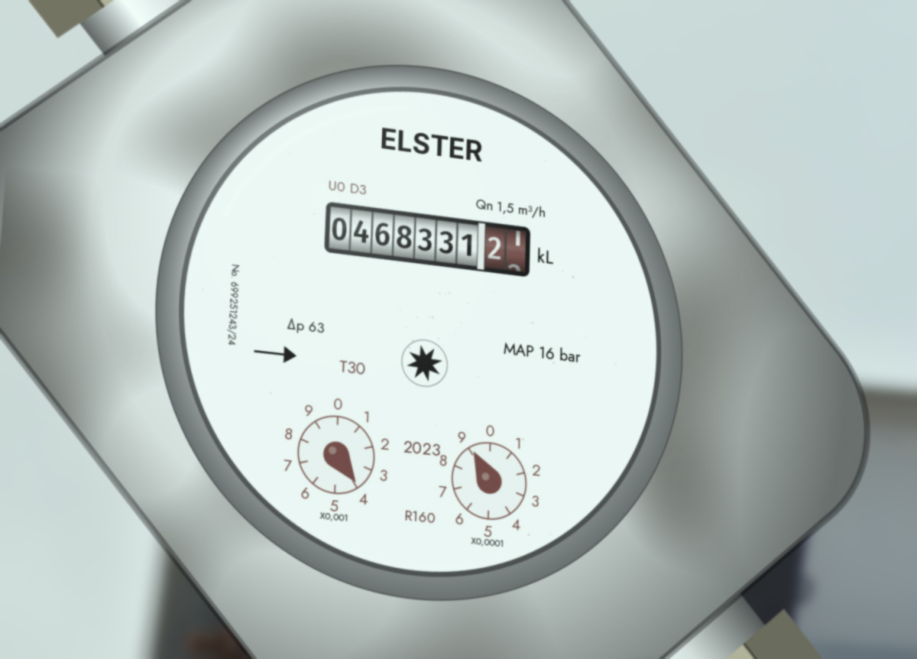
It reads value=468331.2139 unit=kL
